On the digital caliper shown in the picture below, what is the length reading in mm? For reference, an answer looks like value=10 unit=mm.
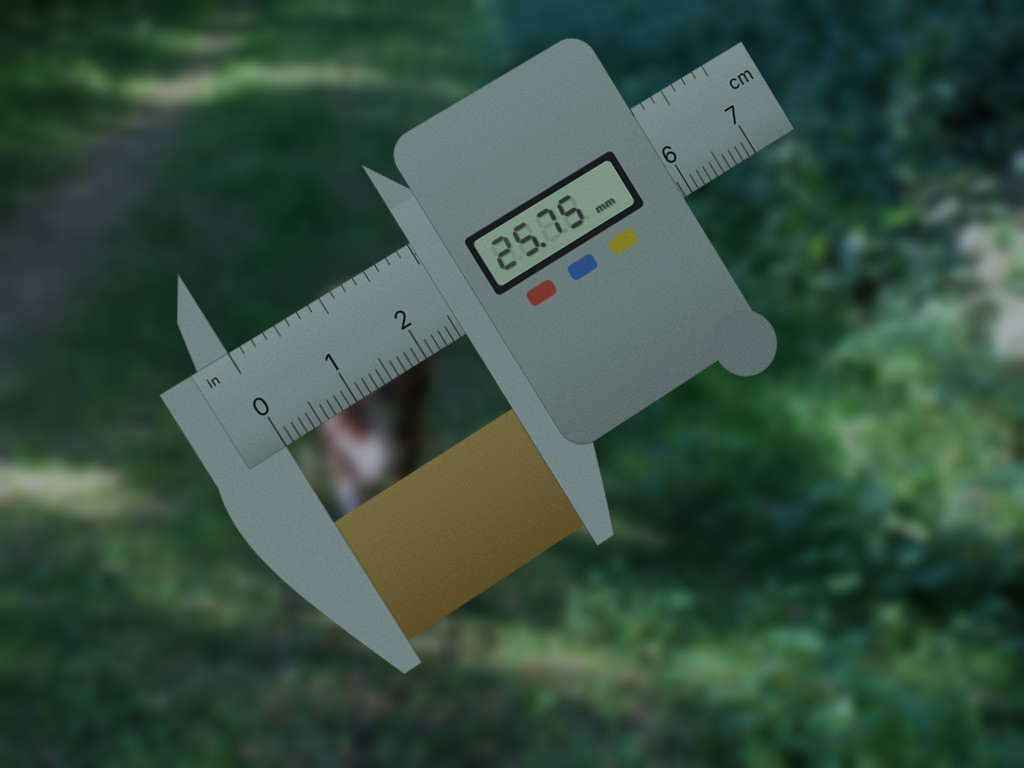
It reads value=25.75 unit=mm
